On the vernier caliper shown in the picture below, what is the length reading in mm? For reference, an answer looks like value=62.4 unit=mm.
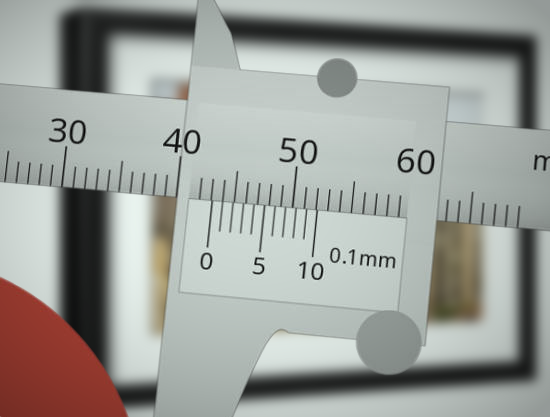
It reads value=43.1 unit=mm
